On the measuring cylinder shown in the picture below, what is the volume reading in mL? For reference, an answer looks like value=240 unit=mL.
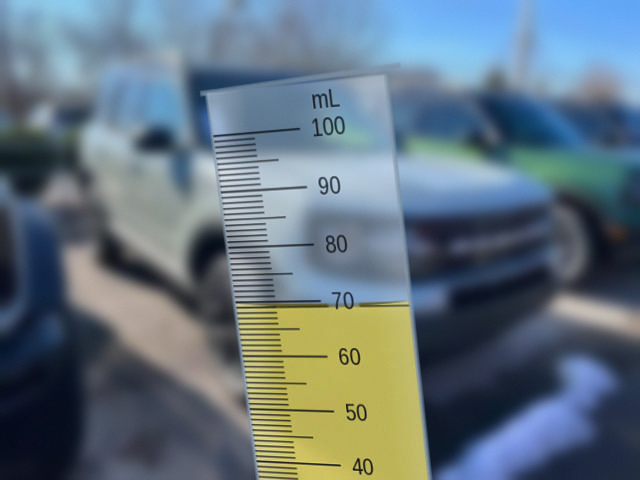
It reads value=69 unit=mL
